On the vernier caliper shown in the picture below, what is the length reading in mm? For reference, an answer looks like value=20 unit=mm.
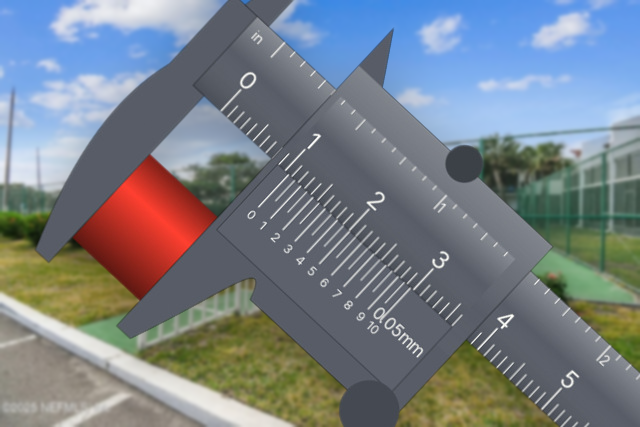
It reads value=10.6 unit=mm
